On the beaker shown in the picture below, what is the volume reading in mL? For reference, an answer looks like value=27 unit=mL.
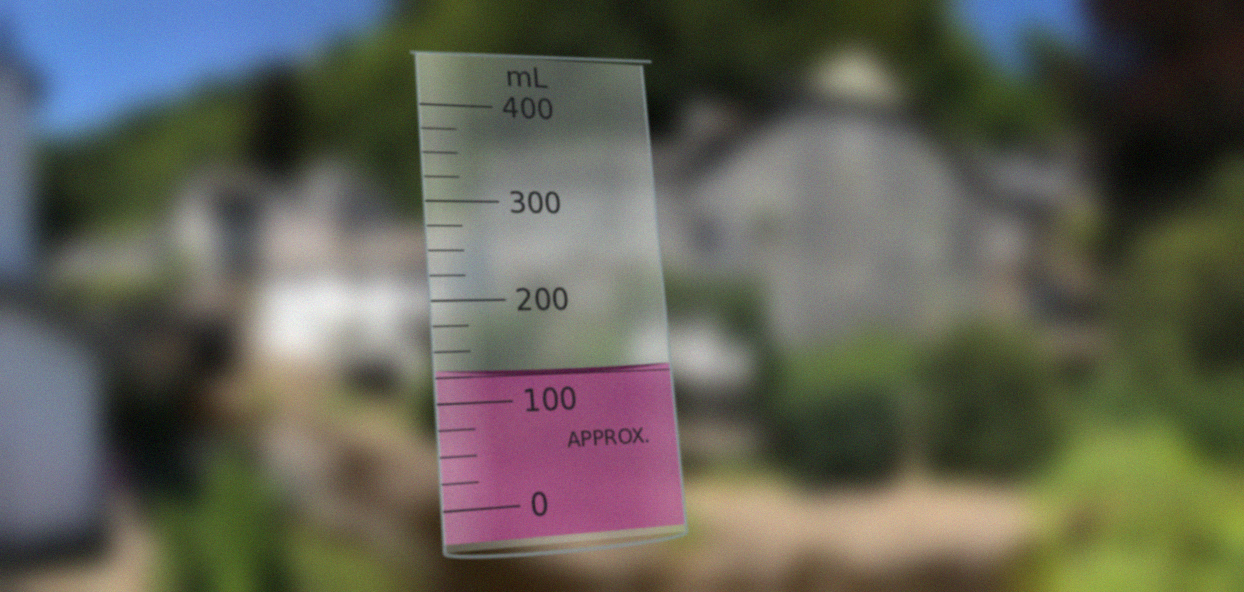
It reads value=125 unit=mL
